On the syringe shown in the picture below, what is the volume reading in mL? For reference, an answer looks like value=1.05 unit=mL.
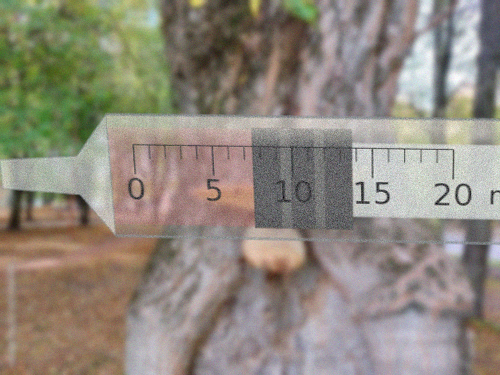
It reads value=7.5 unit=mL
